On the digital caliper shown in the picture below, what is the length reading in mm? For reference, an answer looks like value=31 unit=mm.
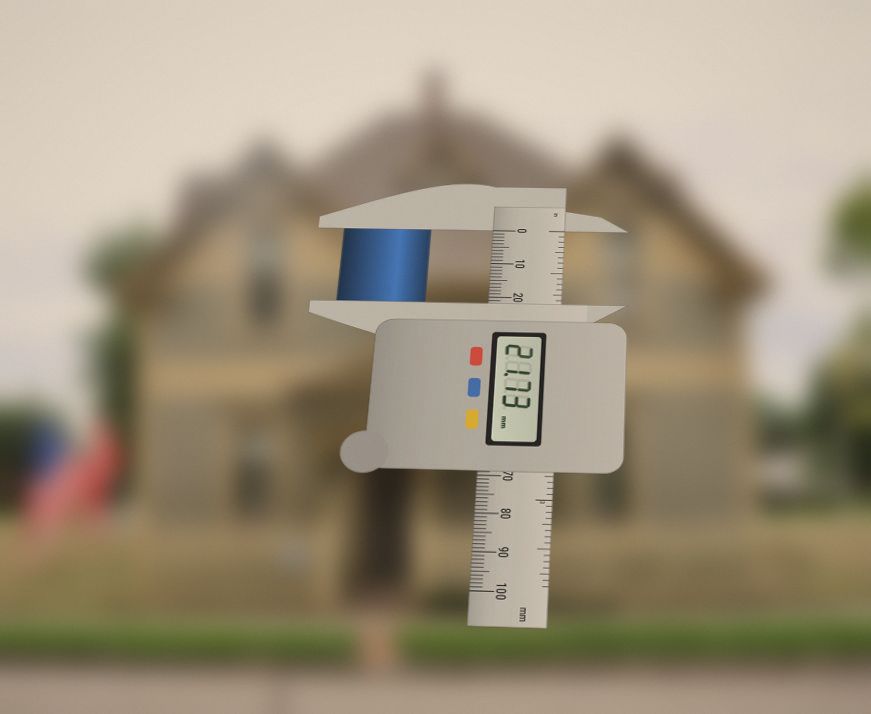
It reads value=21.73 unit=mm
